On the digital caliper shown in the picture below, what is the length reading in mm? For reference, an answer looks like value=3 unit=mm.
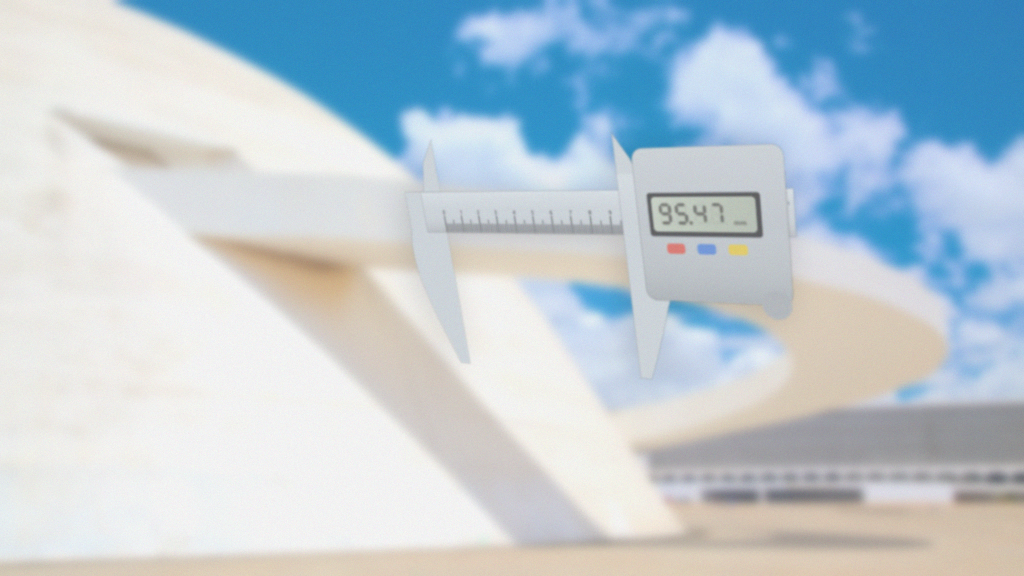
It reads value=95.47 unit=mm
